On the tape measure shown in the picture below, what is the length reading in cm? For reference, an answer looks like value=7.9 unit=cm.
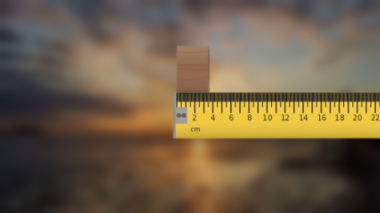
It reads value=3.5 unit=cm
